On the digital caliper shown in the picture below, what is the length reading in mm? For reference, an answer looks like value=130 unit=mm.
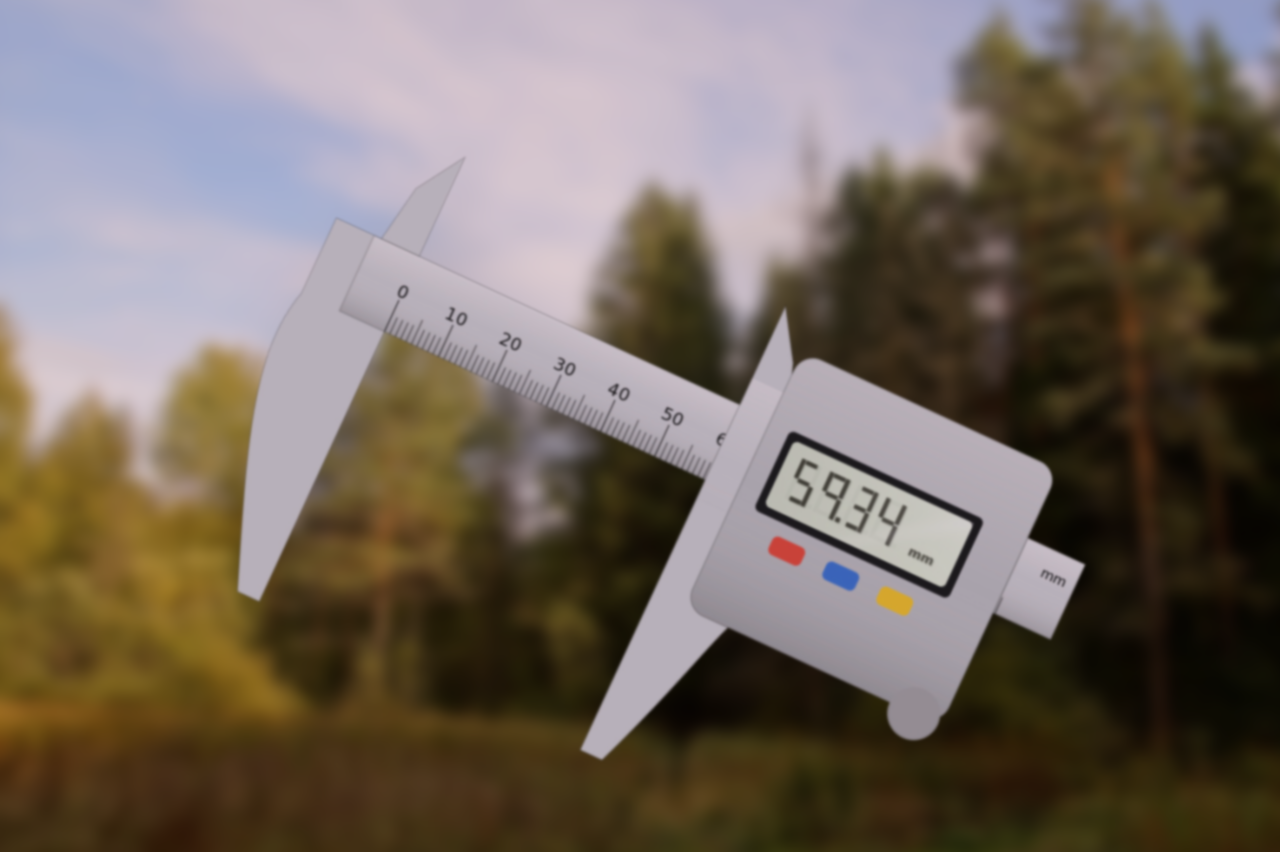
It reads value=59.34 unit=mm
